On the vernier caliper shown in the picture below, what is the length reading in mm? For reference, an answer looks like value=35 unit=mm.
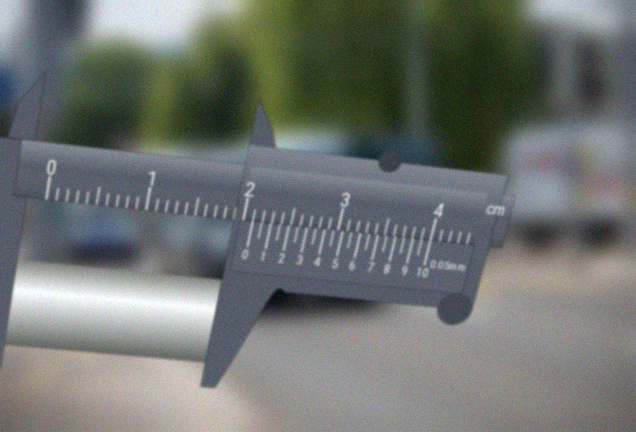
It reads value=21.0 unit=mm
